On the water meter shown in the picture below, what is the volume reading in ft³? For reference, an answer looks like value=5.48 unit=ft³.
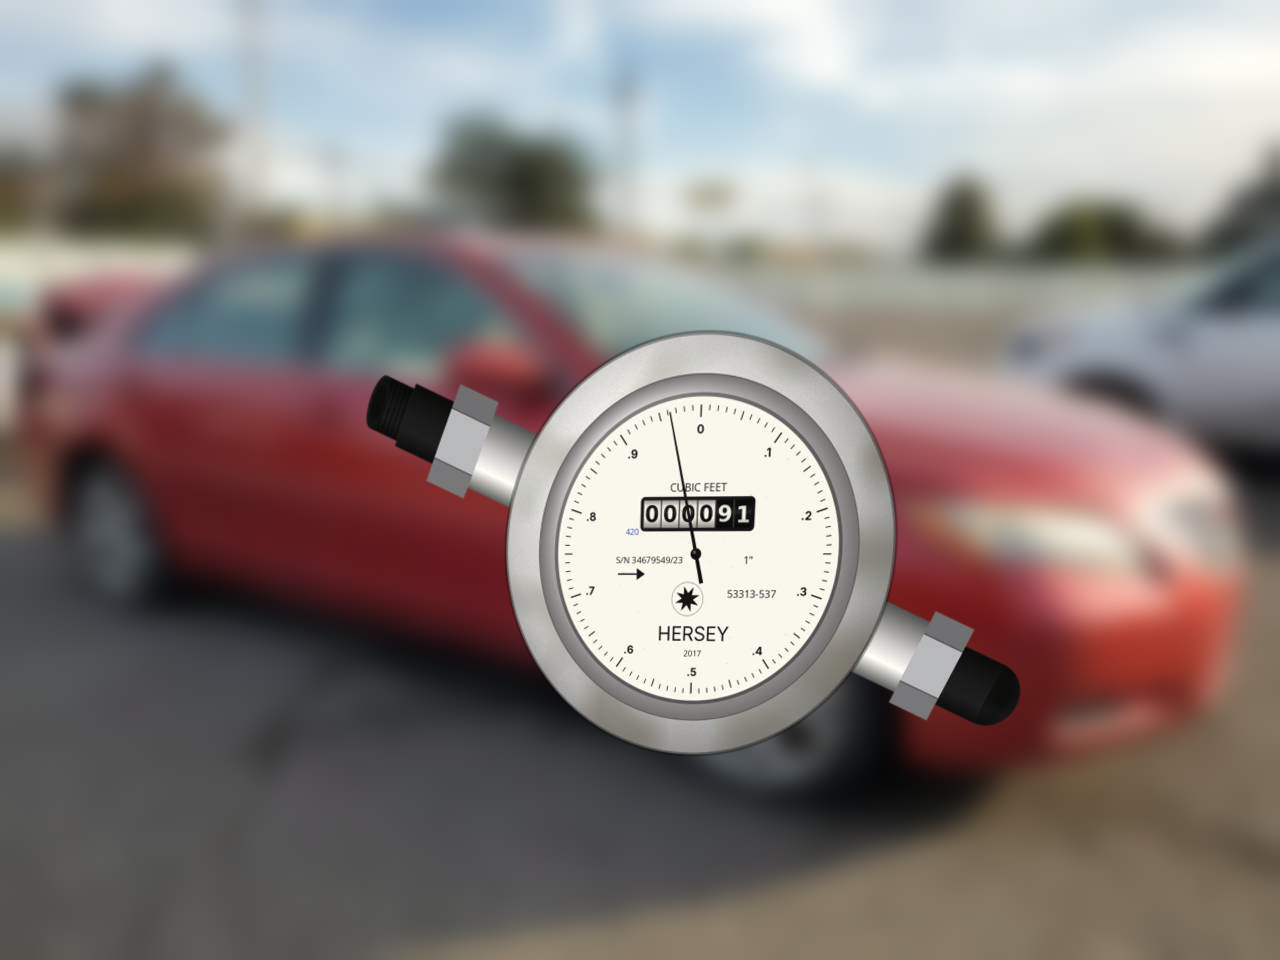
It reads value=90.96 unit=ft³
